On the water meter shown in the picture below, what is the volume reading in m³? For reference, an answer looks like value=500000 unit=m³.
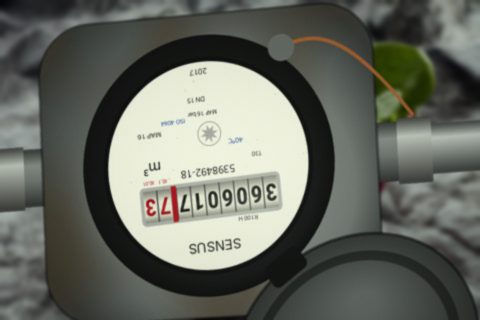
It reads value=3606017.73 unit=m³
